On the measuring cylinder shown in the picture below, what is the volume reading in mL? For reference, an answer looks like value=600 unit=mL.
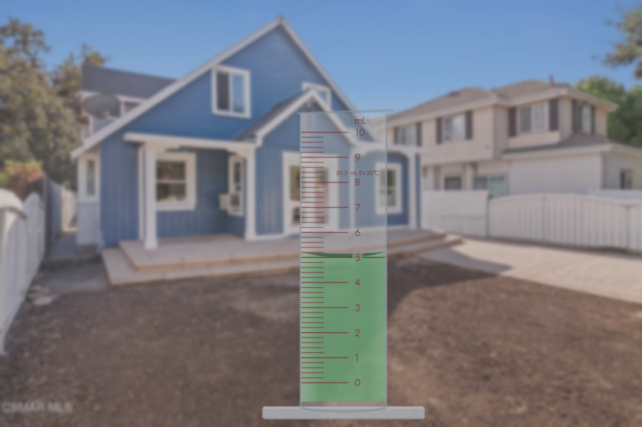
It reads value=5 unit=mL
